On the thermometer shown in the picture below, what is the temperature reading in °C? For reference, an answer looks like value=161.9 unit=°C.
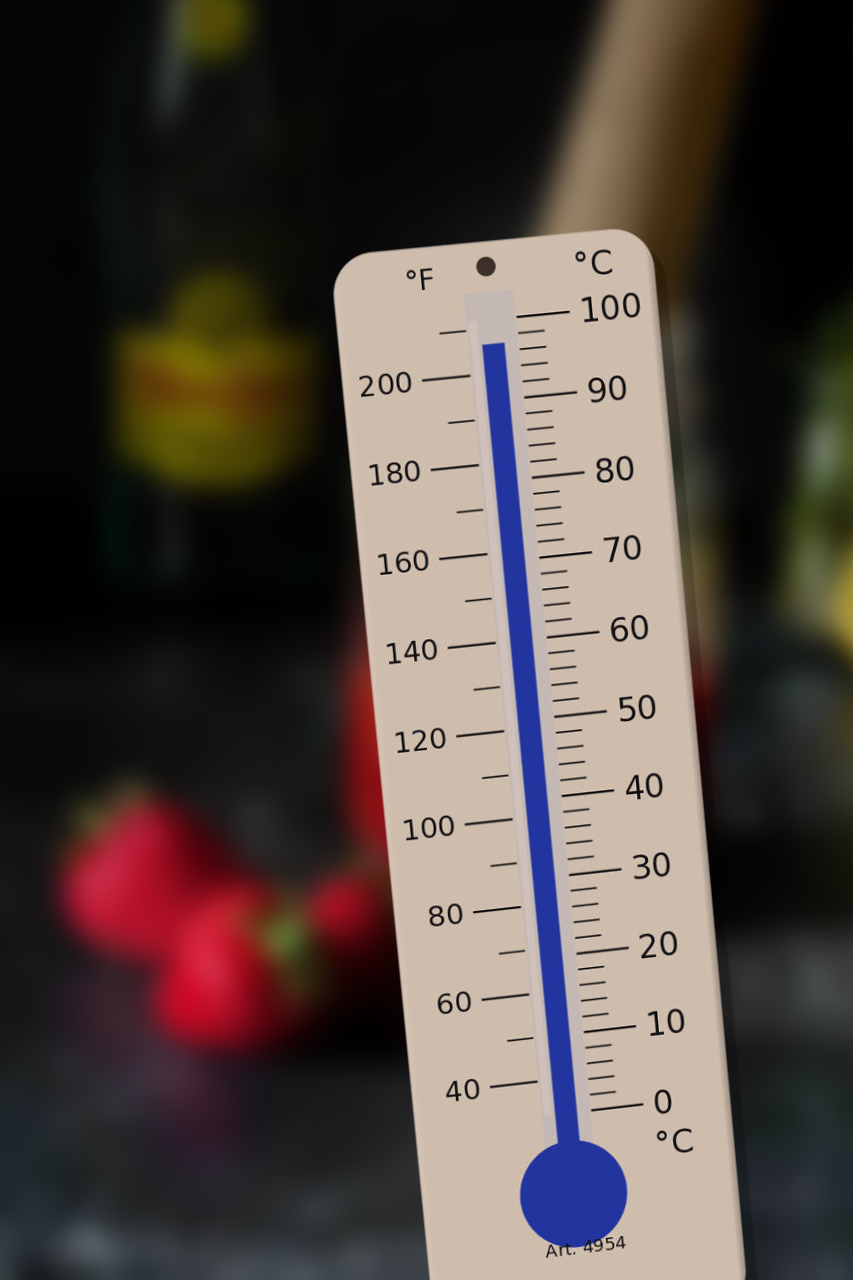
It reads value=97 unit=°C
